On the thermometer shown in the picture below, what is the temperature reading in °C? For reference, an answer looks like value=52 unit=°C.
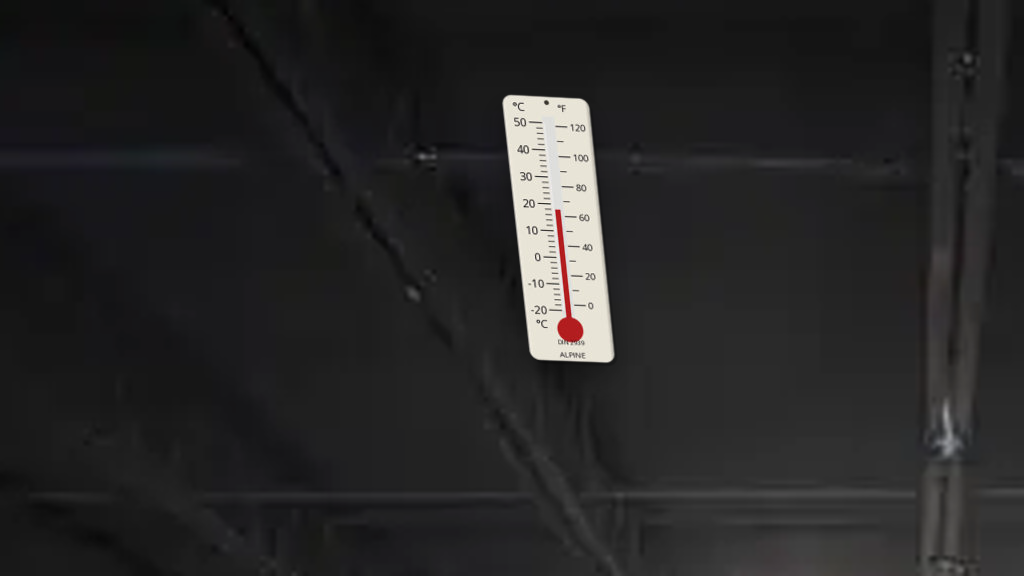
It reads value=18 unit=°C
